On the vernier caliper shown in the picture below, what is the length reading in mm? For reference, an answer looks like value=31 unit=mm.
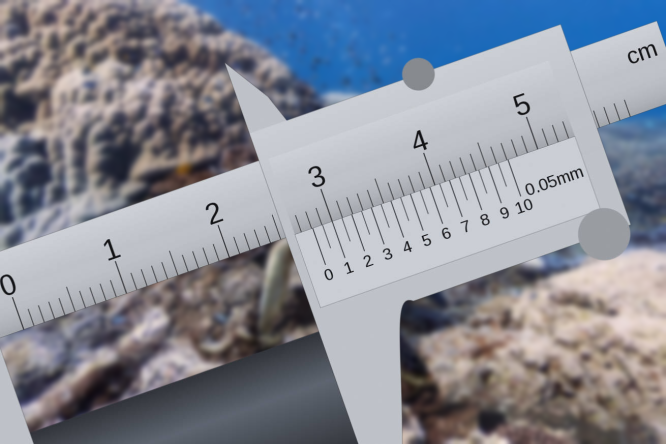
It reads value=28.1 unit=mm
